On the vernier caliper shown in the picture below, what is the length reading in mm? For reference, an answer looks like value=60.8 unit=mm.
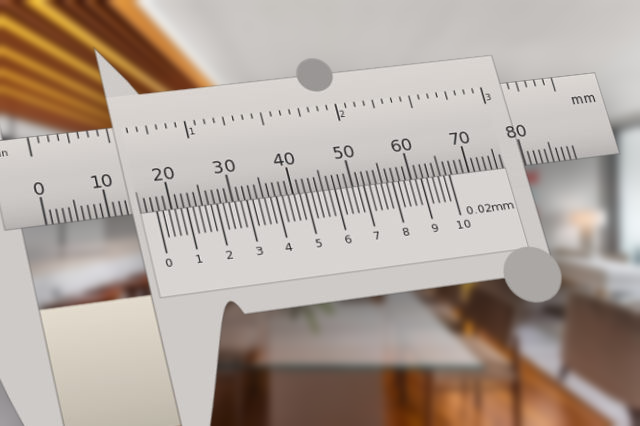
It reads value=17.6 unit=mm
